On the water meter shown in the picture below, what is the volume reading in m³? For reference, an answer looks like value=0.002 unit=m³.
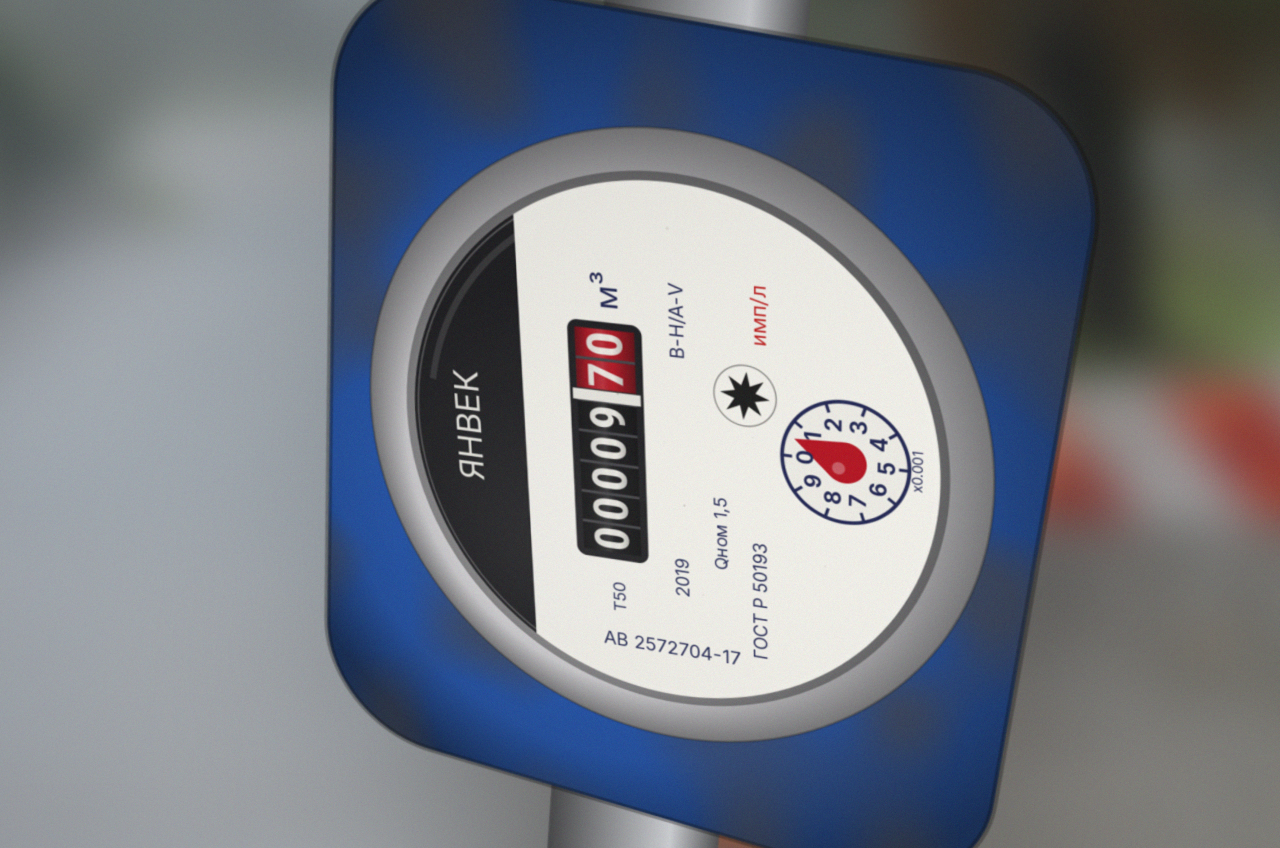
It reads value=9.700 unit=m³
